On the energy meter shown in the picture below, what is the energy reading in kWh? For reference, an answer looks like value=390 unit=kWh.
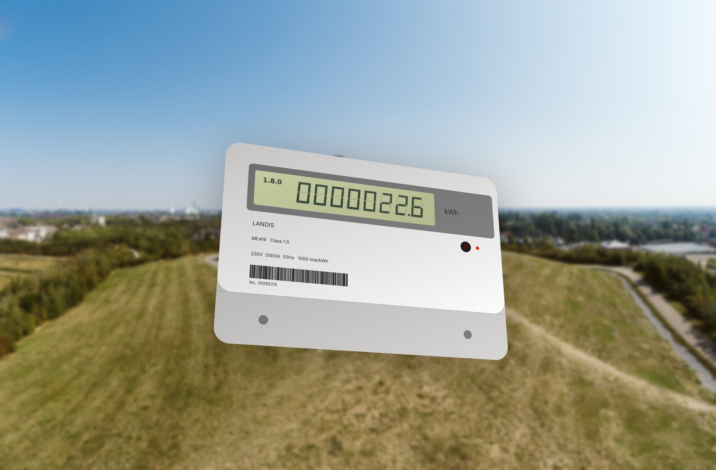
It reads value=22.6 unit=kWh
